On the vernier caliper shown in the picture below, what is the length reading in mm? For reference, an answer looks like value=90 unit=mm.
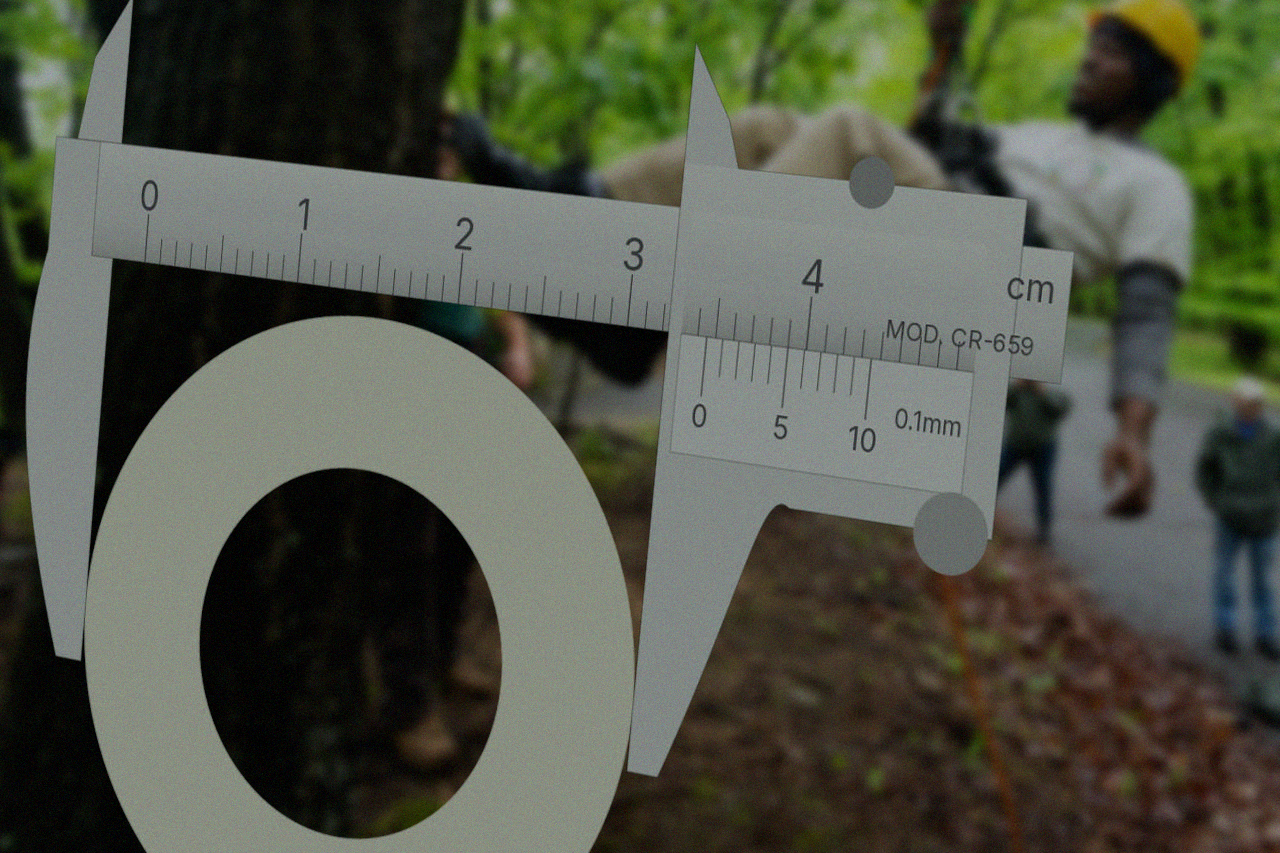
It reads value=34.5 unit=mm
